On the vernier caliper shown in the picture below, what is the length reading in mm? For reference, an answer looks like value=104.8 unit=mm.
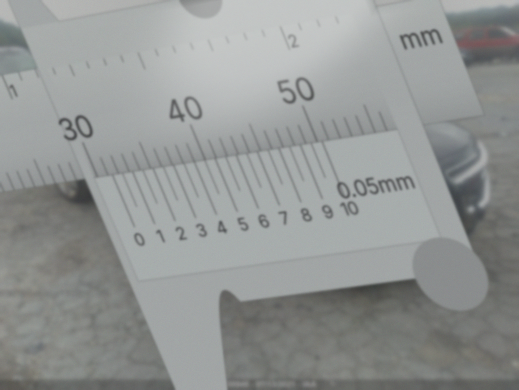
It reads value=31.4 unit=mm
